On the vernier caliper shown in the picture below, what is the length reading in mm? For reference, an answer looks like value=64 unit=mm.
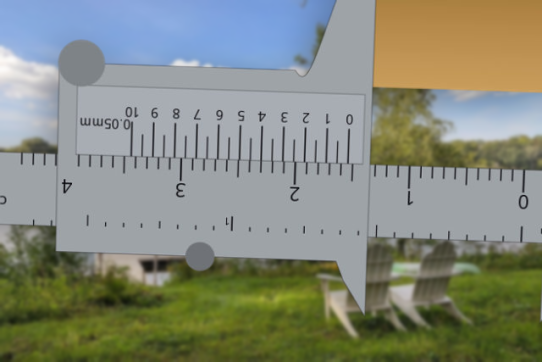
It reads value=15.4 unit=mm
